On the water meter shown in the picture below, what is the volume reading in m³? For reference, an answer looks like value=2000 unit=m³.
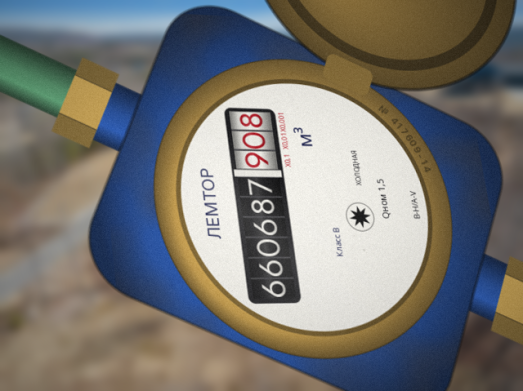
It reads value=660687.908 unit=m³
